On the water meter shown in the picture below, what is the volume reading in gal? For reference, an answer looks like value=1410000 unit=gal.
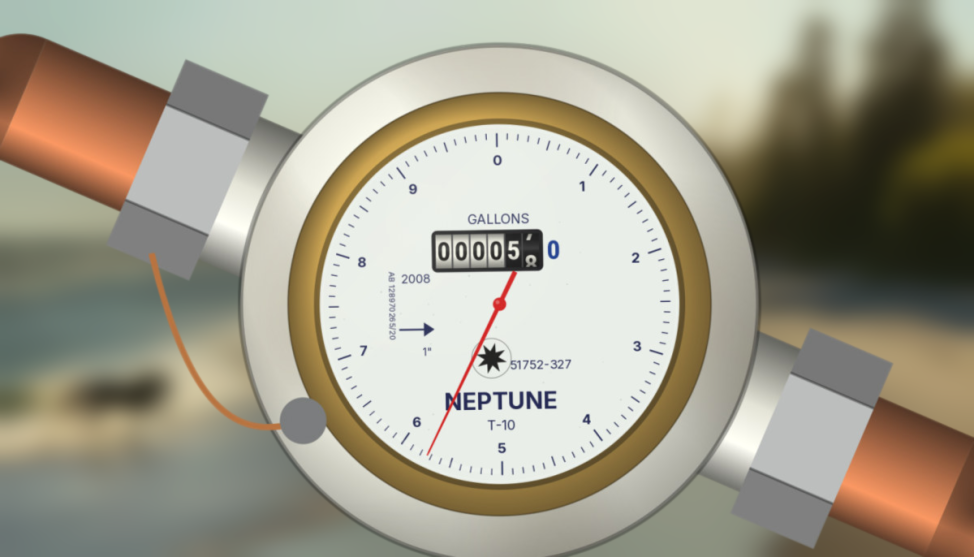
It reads value=575.7 unit=gal
